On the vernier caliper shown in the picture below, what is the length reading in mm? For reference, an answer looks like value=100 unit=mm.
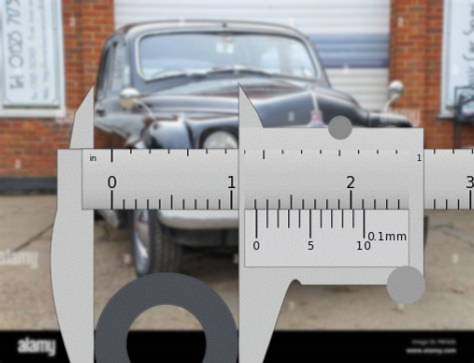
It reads value=12.1 unit=mm
